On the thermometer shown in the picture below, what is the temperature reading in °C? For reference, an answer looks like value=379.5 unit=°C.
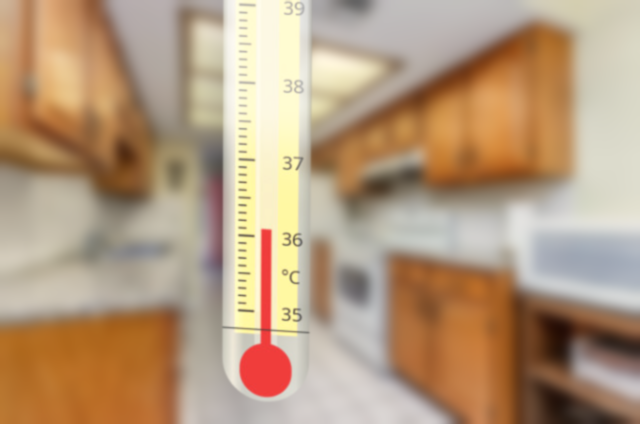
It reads value=36.1 unit=°C
